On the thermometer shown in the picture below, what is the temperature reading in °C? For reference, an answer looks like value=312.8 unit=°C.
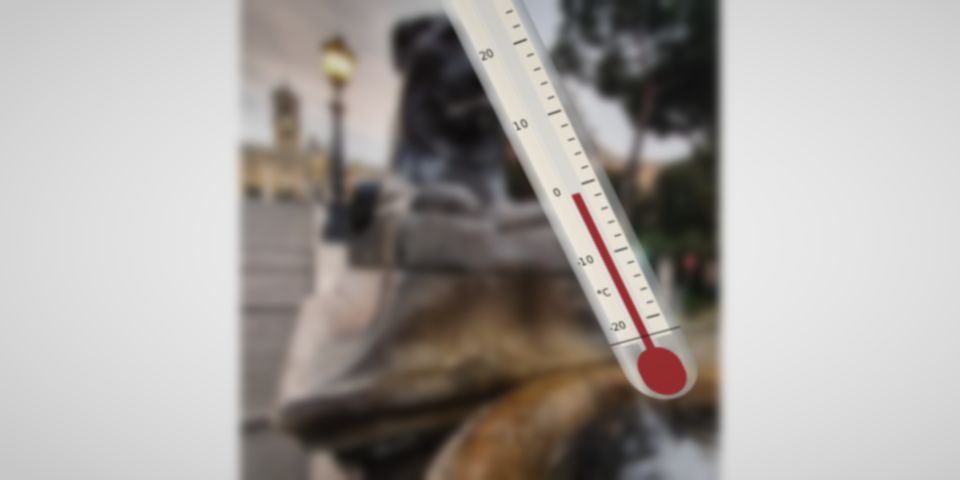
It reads value=-1 unit=°C
